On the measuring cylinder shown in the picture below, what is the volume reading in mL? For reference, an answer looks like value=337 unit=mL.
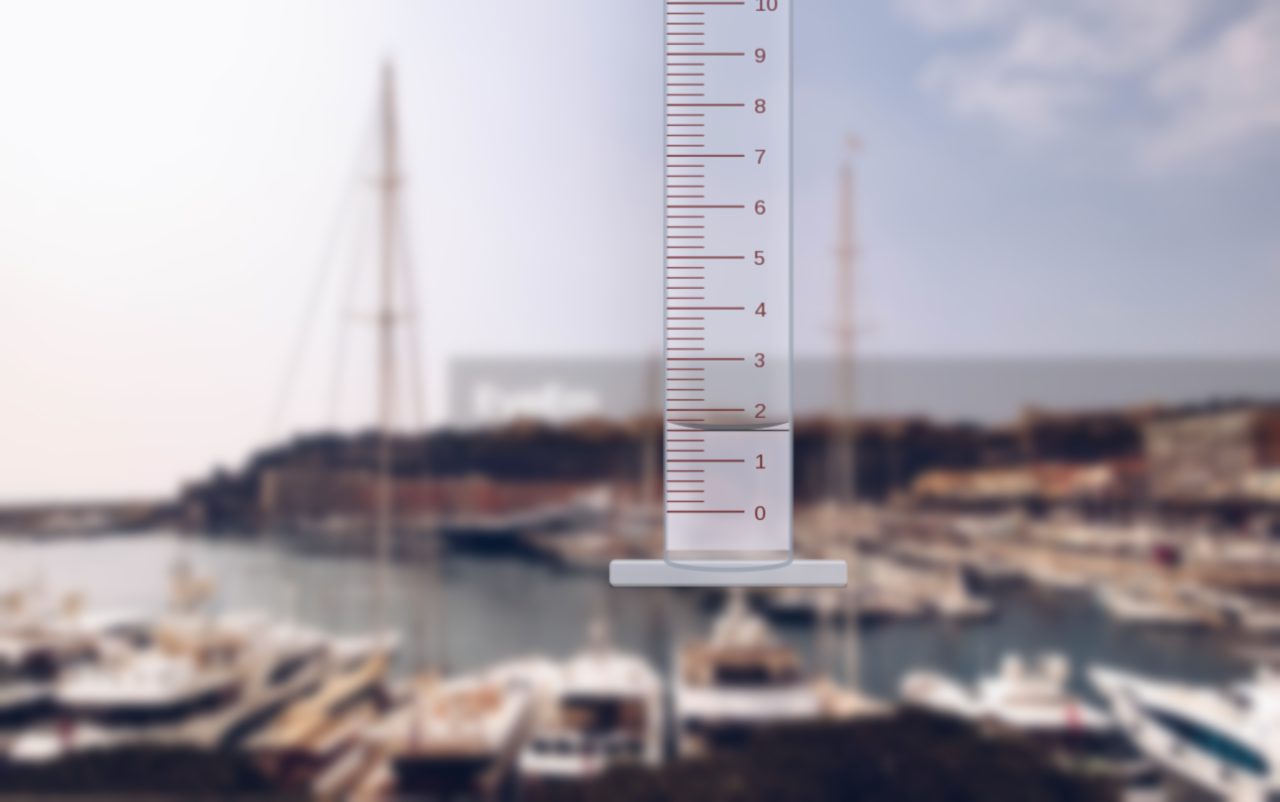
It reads value=1.6 unit=mL
